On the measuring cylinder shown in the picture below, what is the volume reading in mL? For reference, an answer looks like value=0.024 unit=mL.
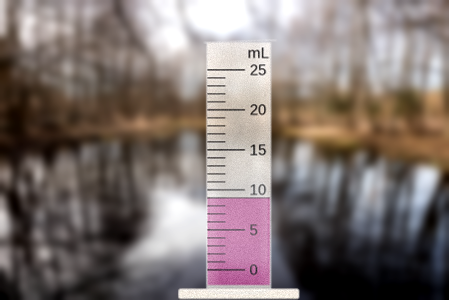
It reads value=9 unit=mL
